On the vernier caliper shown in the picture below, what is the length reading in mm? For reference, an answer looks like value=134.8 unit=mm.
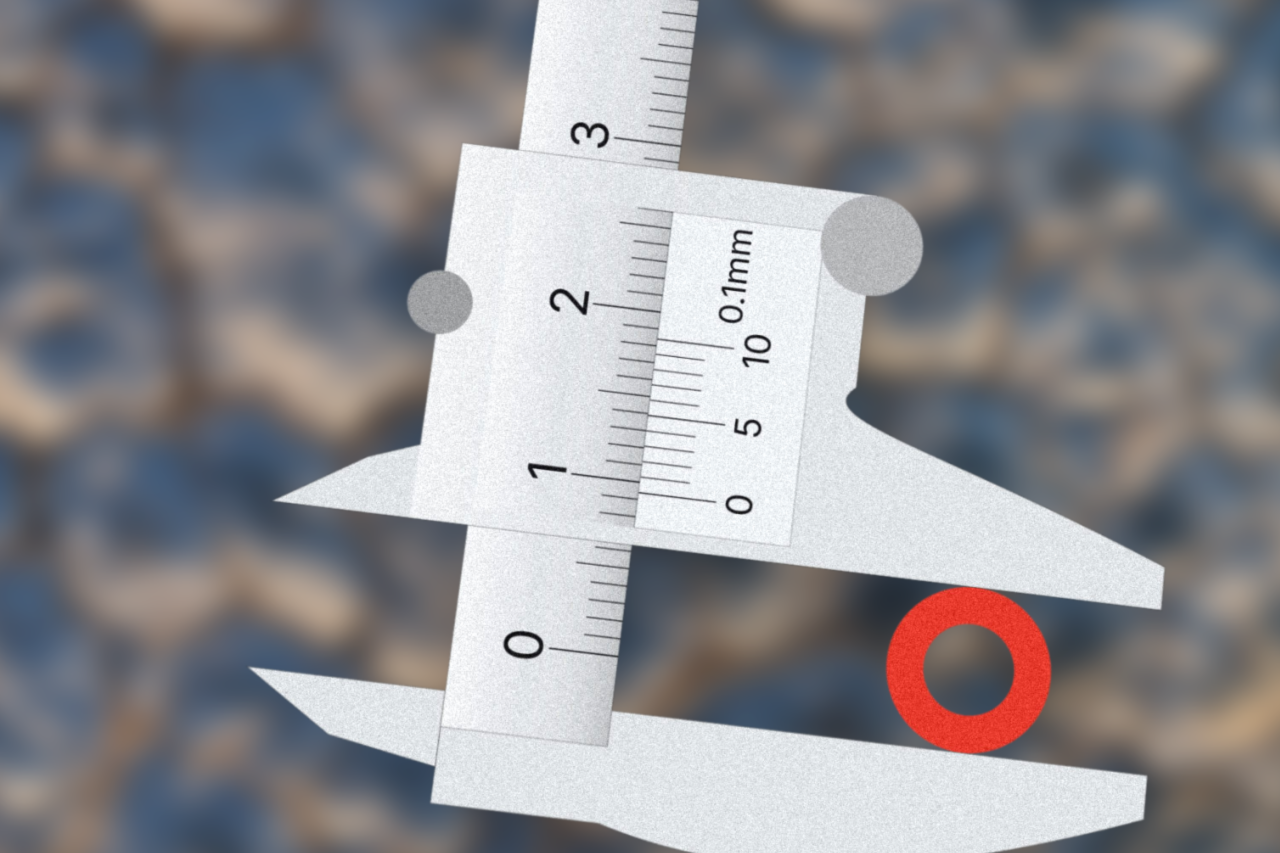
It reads value=9.4 unit=mm
